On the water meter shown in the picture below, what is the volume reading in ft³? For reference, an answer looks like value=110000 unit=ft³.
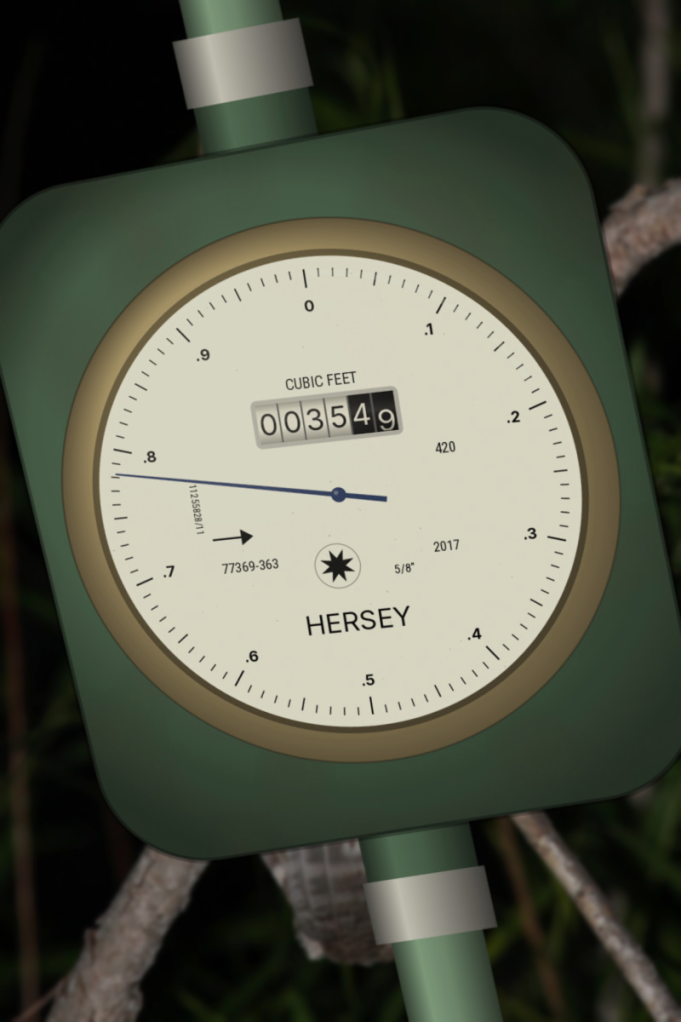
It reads value=3548.78 unit=ft³
